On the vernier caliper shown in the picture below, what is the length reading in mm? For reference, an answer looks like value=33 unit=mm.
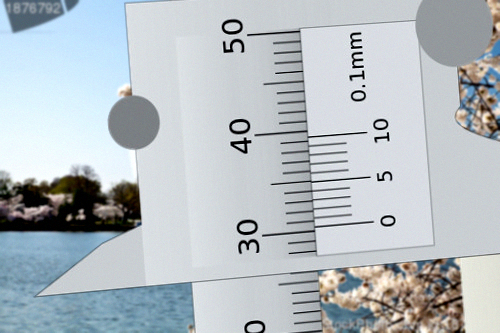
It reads value=30.4 unit=mm
